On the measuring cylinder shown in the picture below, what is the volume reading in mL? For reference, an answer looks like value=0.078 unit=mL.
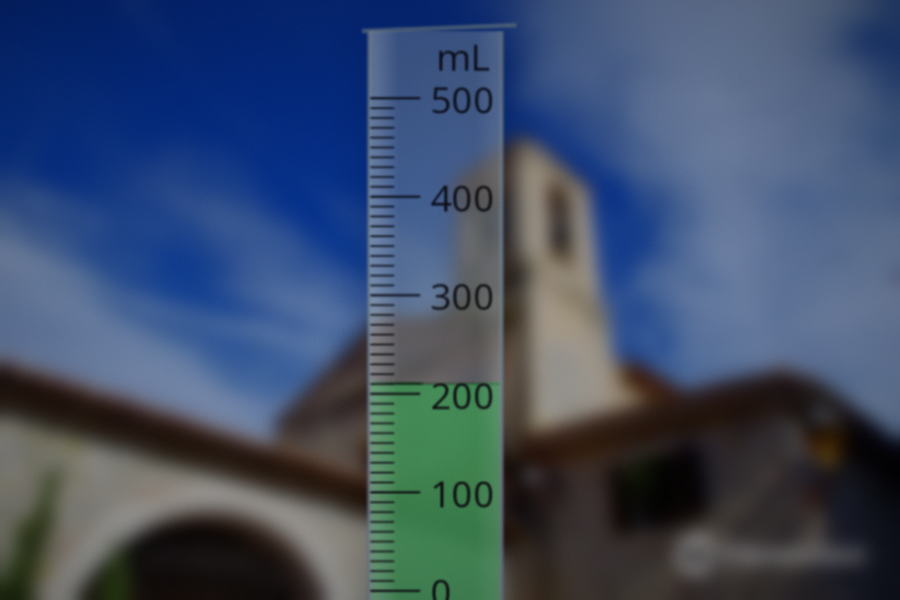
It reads value=210 unit=mL
